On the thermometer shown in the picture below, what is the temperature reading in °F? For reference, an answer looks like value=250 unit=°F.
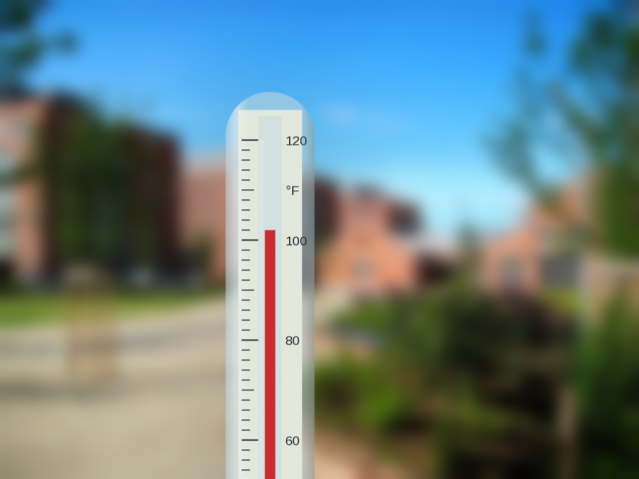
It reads value=102 unit=°F
